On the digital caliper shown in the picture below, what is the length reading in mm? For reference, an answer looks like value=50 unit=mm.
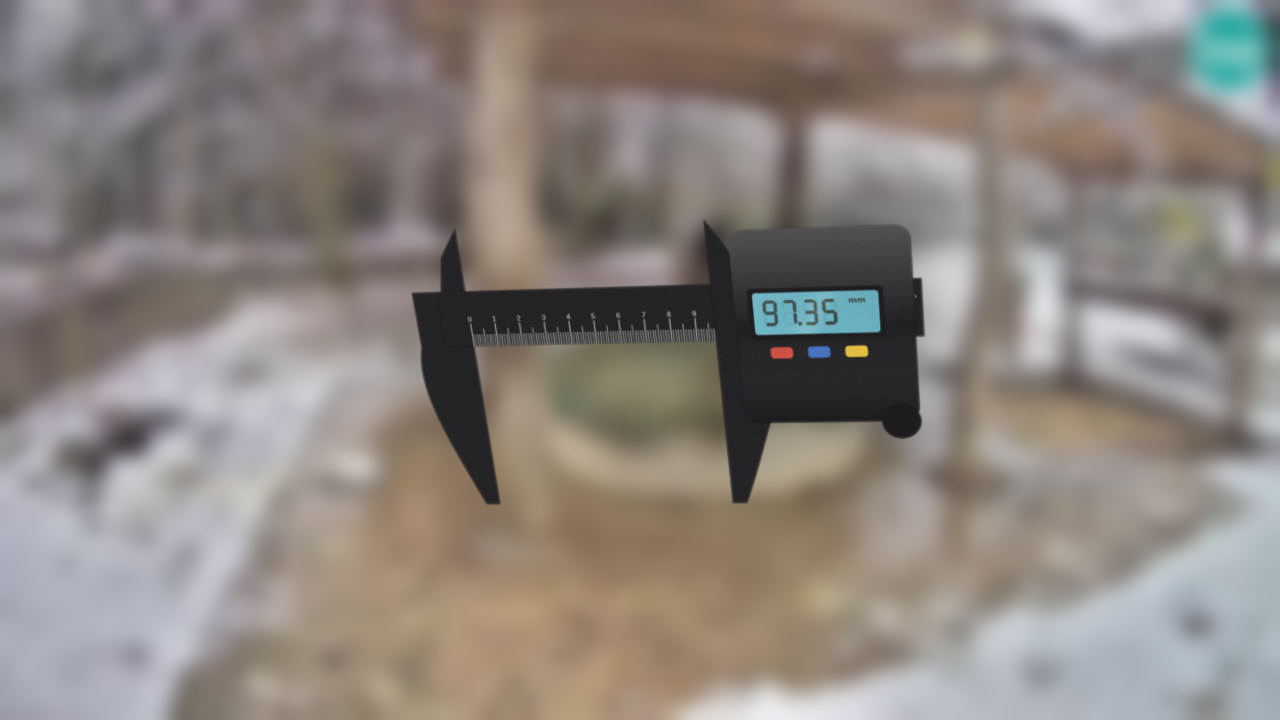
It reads value=97.35 unit=mm
